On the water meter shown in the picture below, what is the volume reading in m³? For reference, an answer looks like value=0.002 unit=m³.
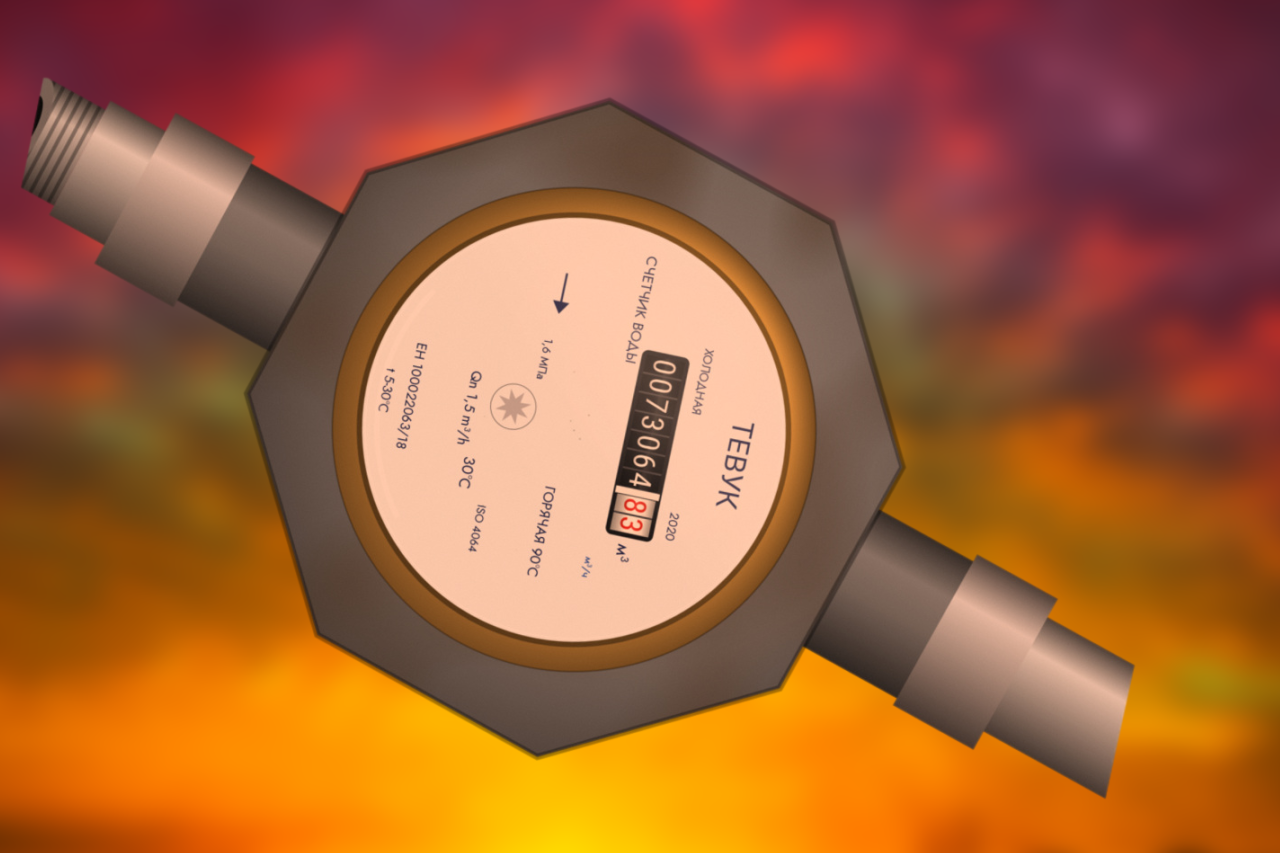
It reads value=73064.83 unit=m³
